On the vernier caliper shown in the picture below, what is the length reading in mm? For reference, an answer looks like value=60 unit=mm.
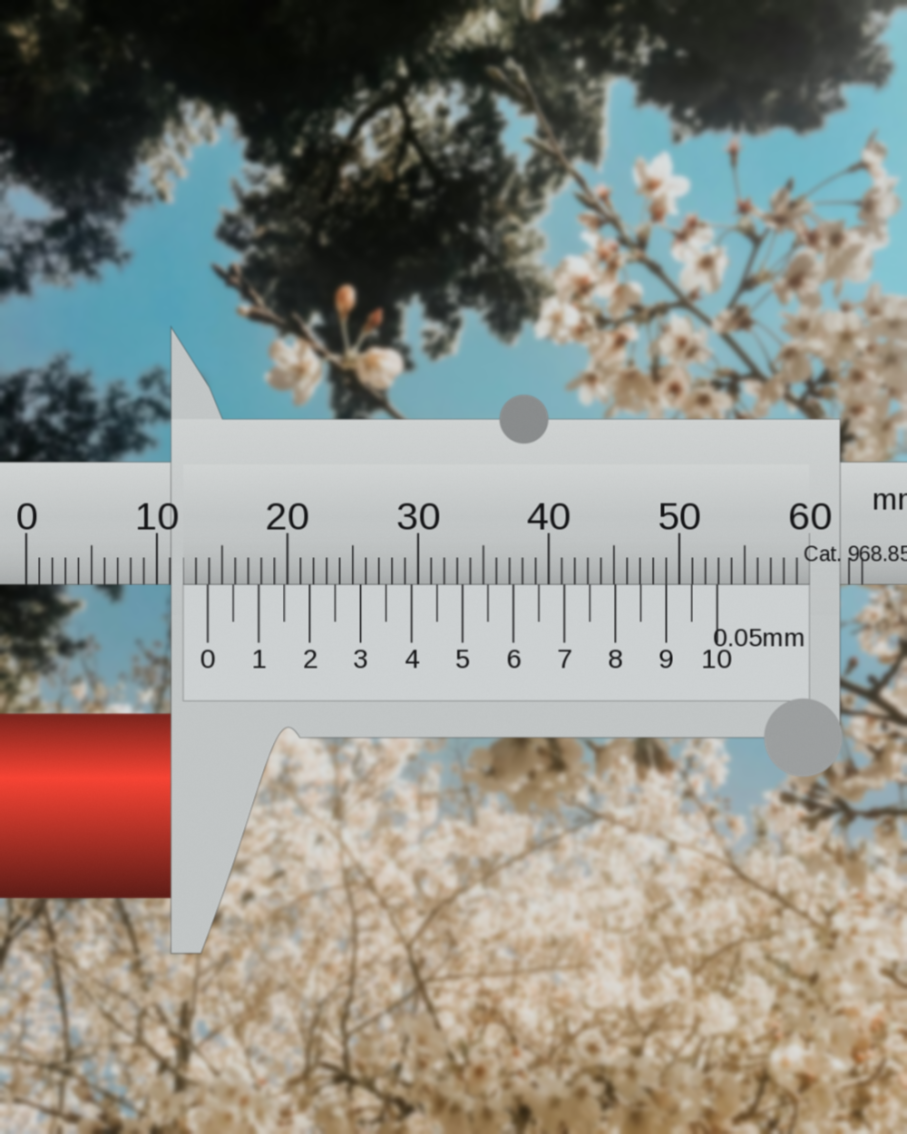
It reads value=13.9 unit=mm
